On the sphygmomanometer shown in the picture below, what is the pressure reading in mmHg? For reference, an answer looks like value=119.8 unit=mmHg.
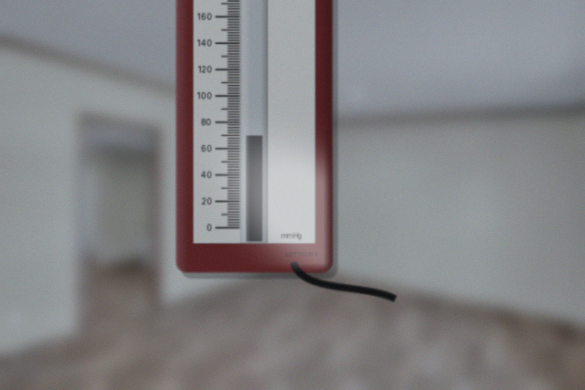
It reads value=70 unit=mmHg
